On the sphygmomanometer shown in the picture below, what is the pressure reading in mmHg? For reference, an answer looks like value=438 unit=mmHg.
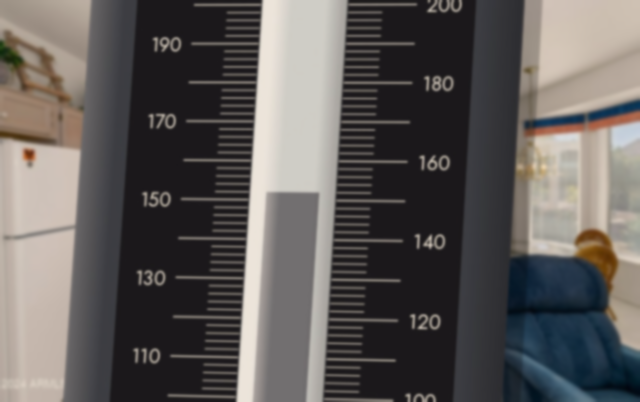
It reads value=152 unit=mmHg
